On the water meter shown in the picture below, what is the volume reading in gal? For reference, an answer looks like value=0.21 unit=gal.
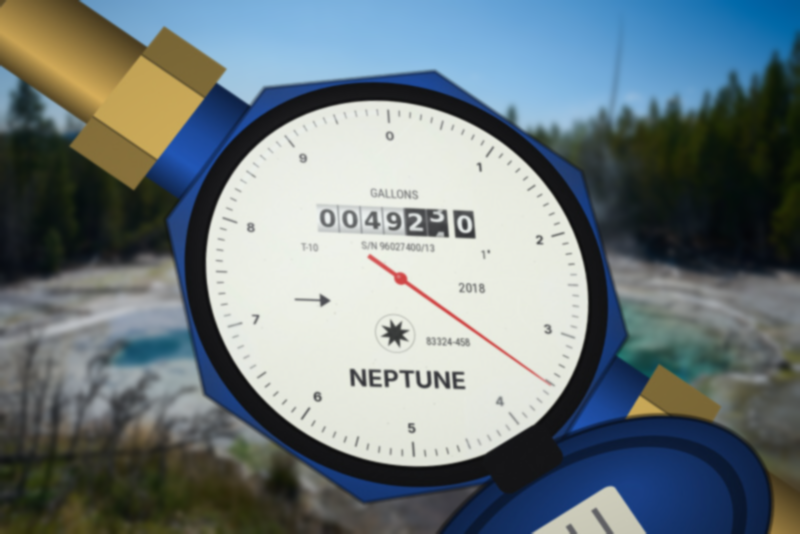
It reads value=49233.5 unit=gal
